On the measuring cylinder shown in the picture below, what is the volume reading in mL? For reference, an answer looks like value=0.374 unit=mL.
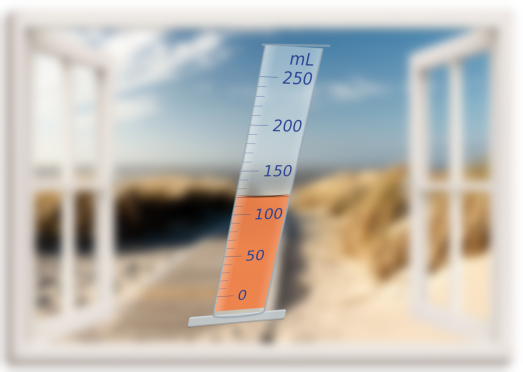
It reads value=120 unit=mL
